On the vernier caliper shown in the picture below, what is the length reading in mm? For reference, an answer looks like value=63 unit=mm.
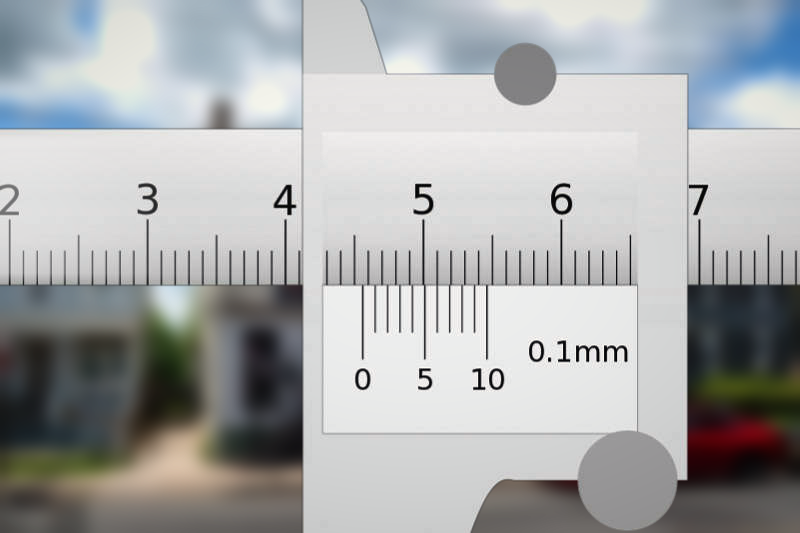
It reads value=45.6 unit=mm
